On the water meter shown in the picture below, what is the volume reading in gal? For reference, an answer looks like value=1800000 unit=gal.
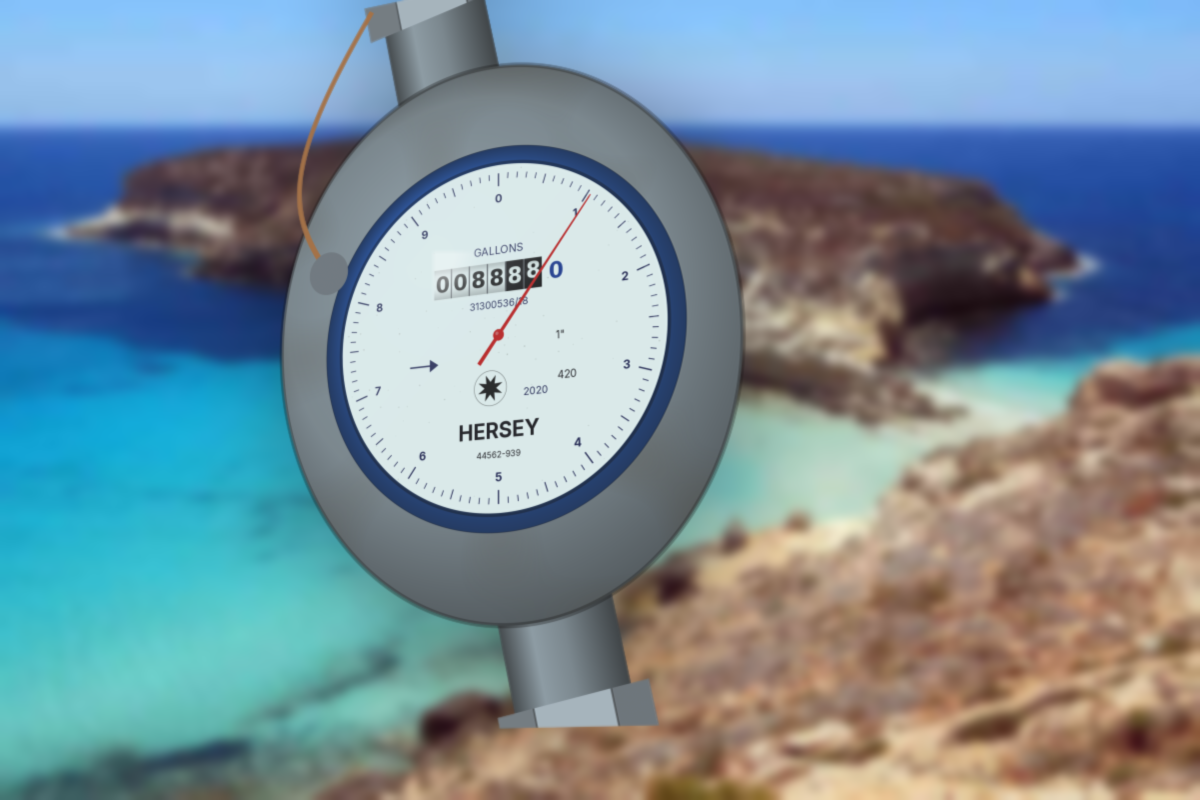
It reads value=88881.0 unit=gal
